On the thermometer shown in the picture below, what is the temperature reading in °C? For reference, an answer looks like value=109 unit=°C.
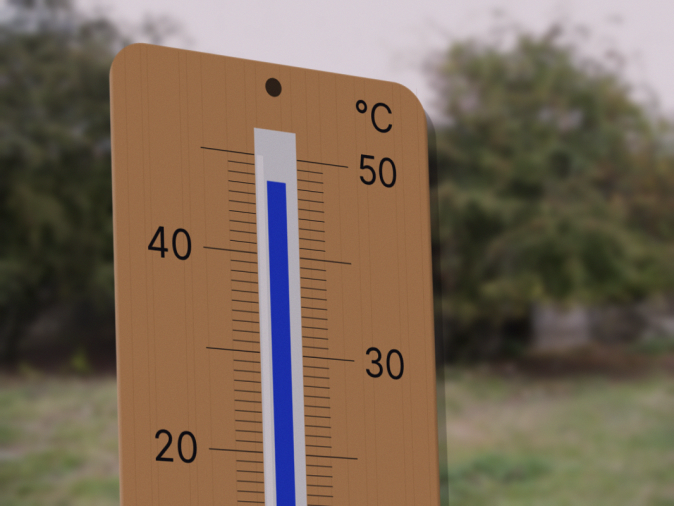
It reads value=47.5 unit=°C
